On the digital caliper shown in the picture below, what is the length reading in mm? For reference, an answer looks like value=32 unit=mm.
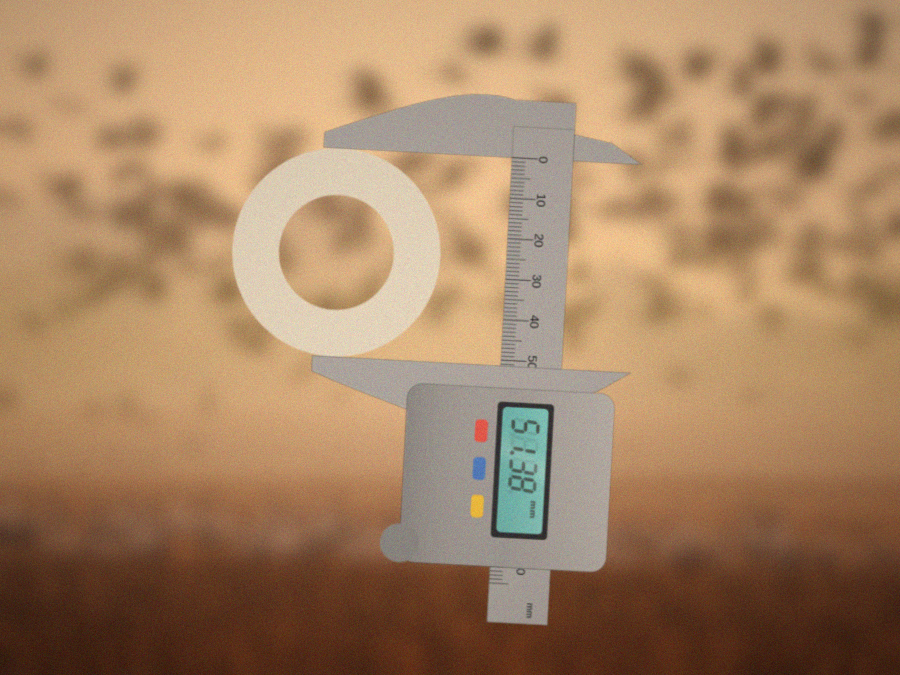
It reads value=51.38 unit=mm
